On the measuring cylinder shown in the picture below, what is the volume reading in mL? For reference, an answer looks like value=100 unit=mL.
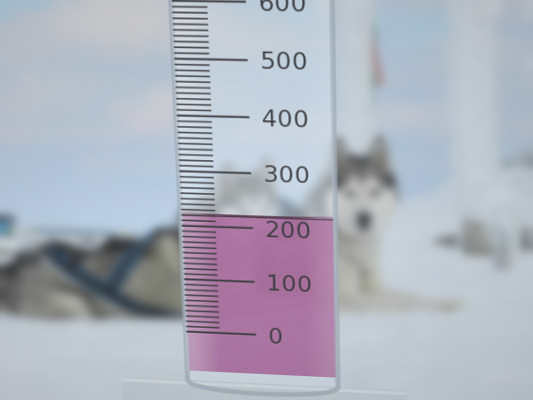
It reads value=220 unit=mL
